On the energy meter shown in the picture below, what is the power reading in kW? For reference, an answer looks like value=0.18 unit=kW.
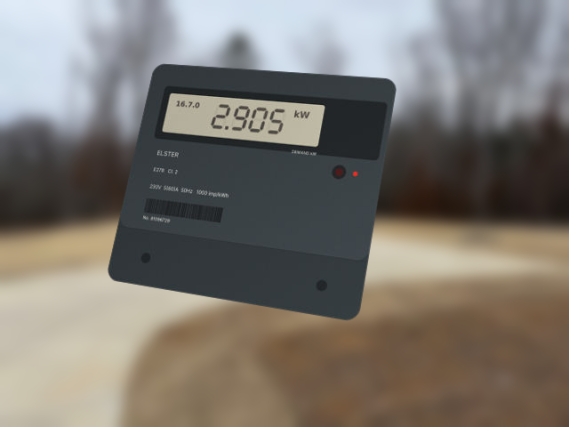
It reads value=2.905 unit=kW
